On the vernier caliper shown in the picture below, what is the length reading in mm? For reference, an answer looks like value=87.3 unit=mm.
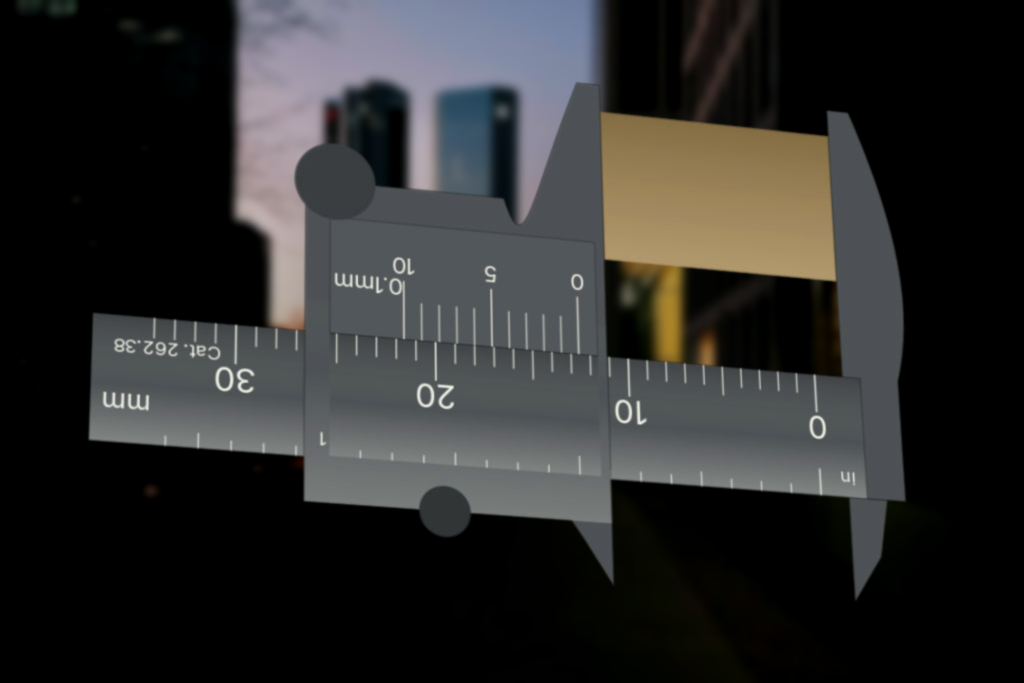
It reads value=12.6 unit=mm
